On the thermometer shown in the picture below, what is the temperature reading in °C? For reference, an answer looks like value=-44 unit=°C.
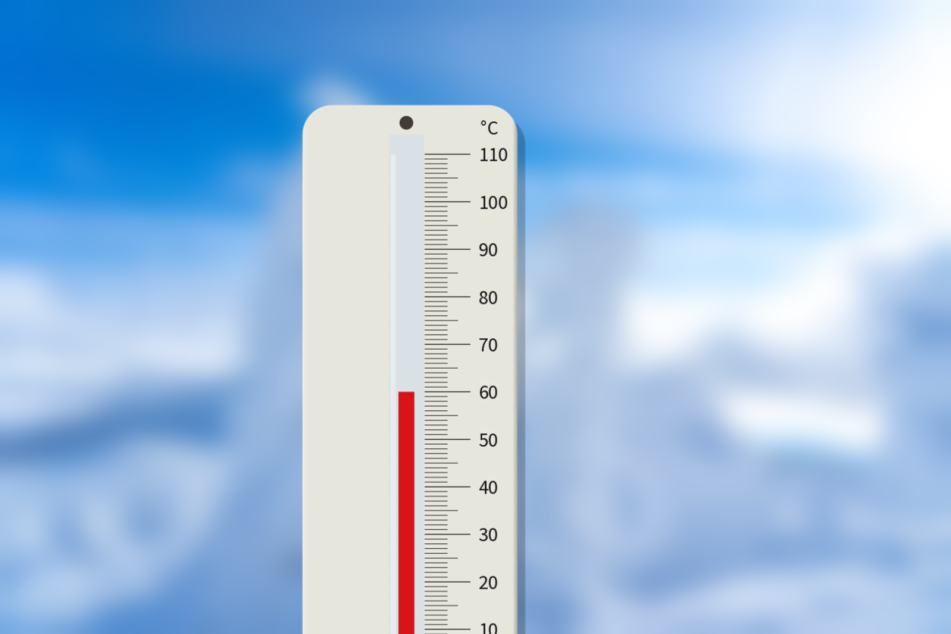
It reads value=60 unit=°C
